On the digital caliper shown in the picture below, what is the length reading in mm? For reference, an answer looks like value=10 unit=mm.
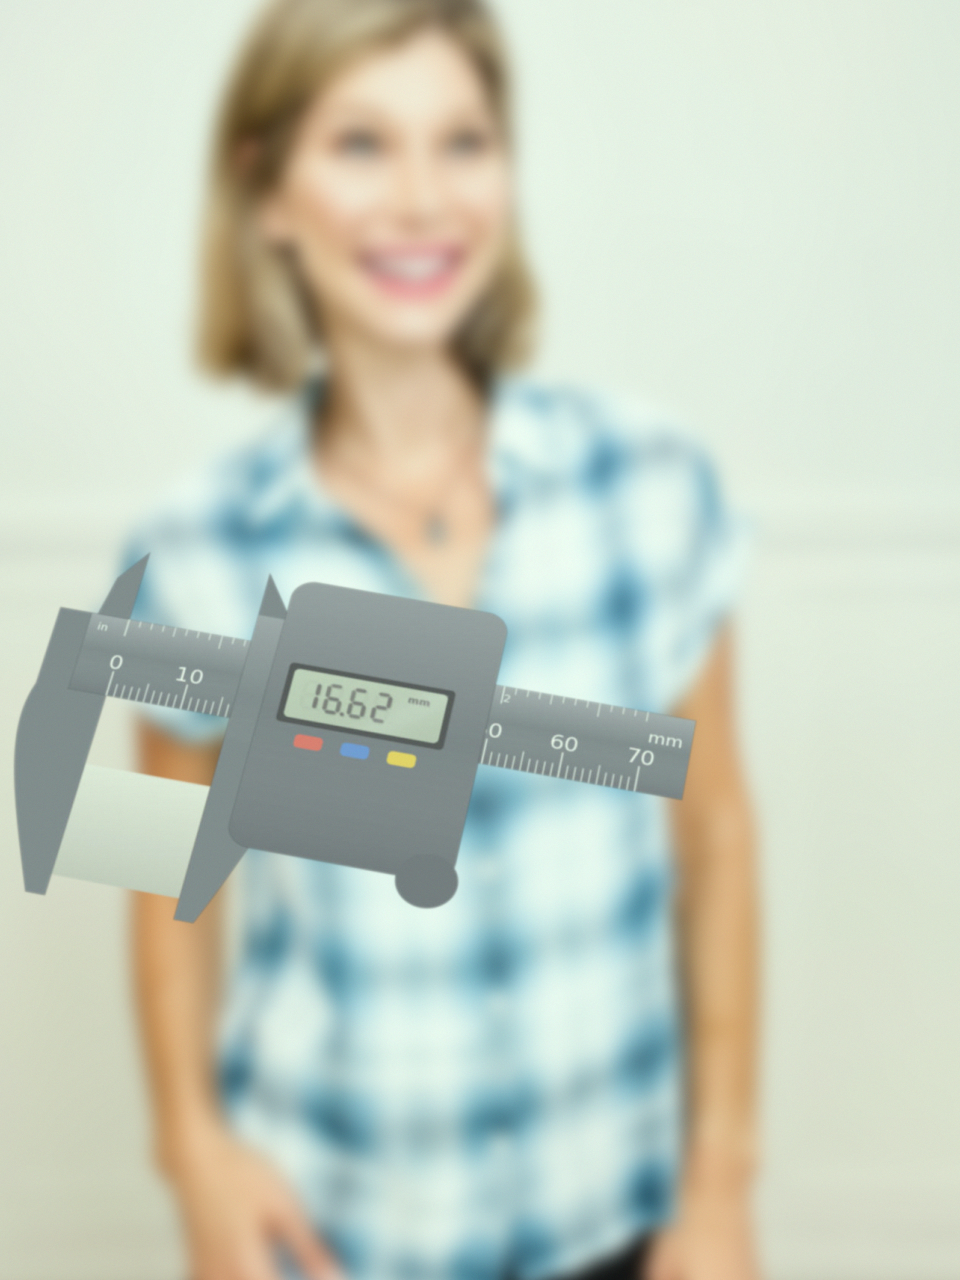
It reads value=16.62 unit=mm
